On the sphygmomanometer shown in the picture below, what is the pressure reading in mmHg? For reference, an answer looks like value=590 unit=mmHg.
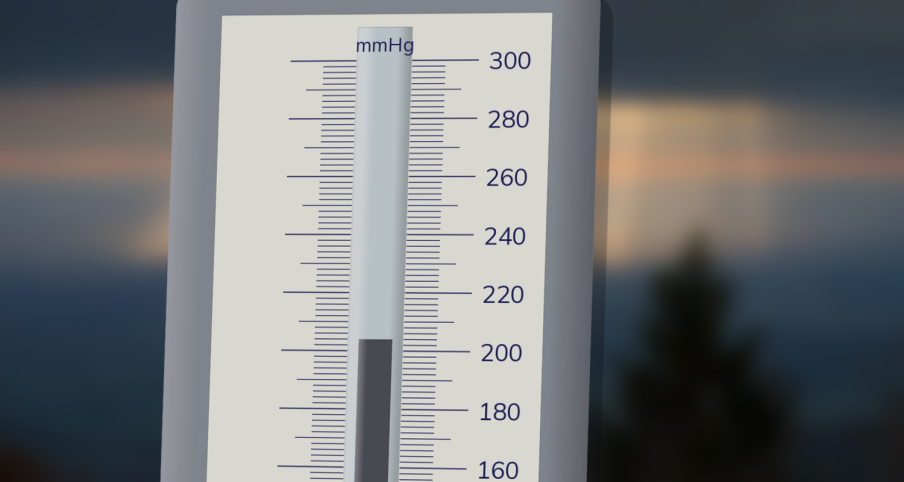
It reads value=204 unit=mmHg
